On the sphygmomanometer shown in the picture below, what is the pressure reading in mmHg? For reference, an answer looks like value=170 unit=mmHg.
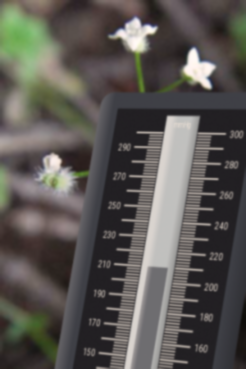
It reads value=210 unit=mmHg
